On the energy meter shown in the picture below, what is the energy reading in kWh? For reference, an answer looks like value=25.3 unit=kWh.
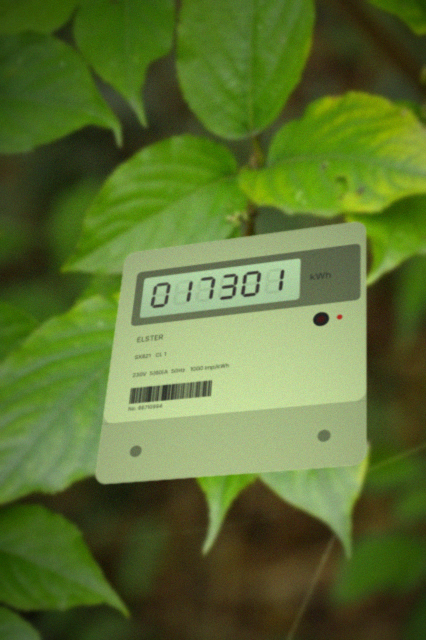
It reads value=17301 unit=kWh
